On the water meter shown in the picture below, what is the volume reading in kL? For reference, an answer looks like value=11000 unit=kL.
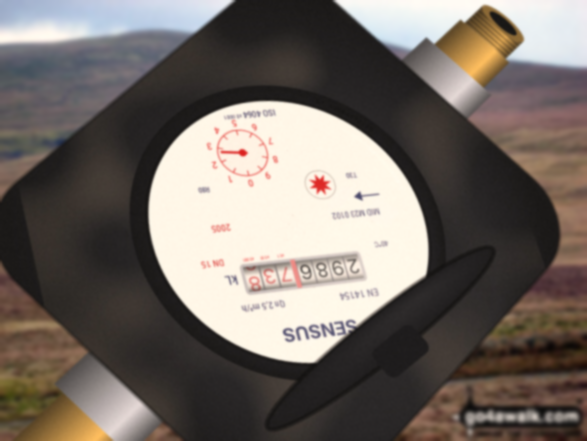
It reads value=2986.7382 unit=kL
